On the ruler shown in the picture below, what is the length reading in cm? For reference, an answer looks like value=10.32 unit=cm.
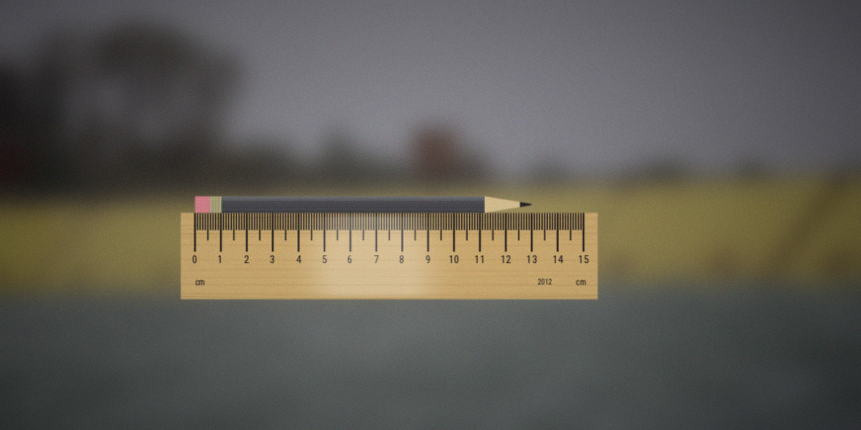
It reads value=13 unit=cm
